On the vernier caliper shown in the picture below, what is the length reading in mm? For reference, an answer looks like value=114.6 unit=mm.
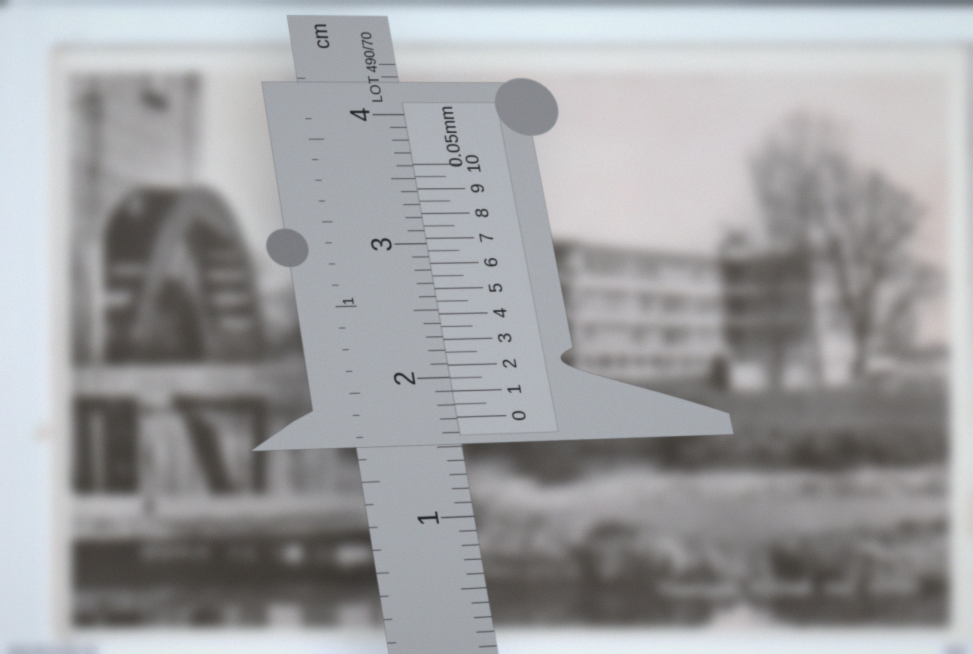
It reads value=17.1 unit=mm
